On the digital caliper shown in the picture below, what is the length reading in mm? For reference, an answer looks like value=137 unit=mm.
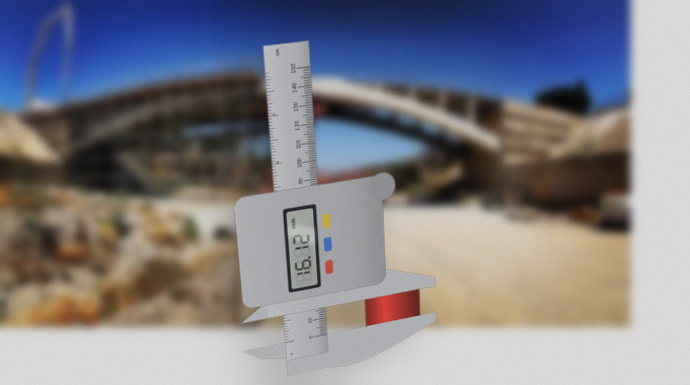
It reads value=16.12 unit=mm
